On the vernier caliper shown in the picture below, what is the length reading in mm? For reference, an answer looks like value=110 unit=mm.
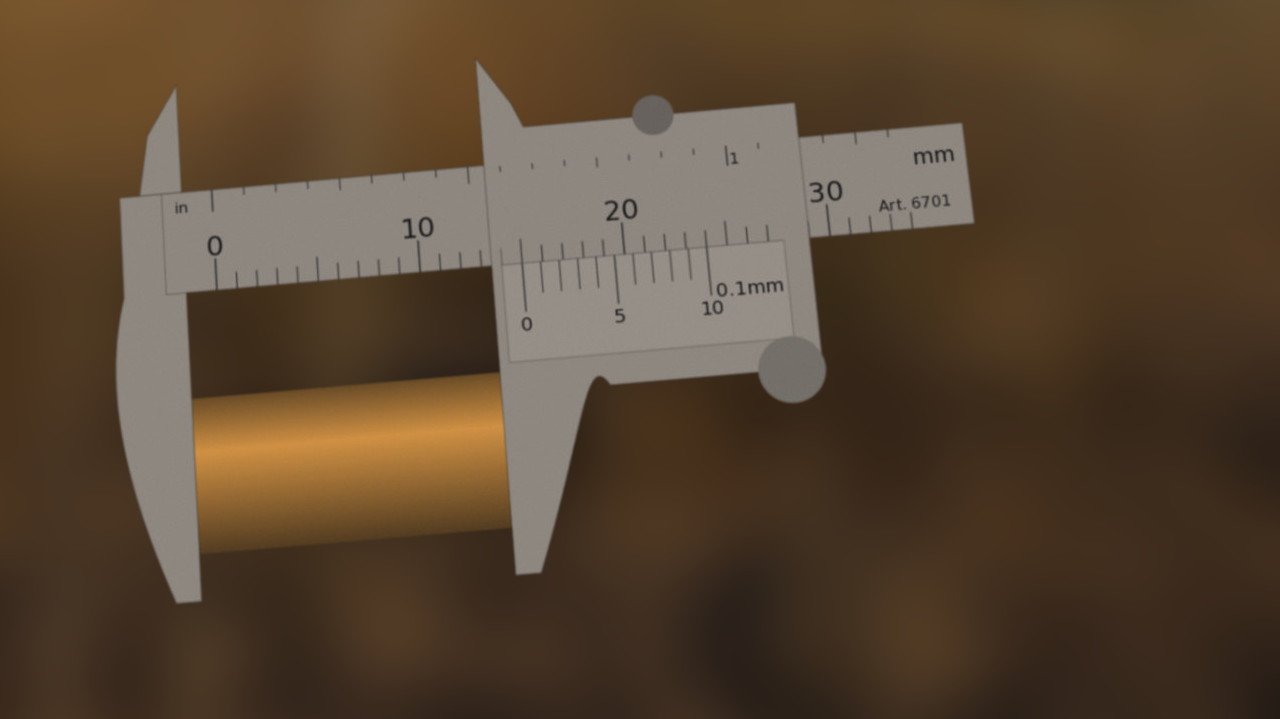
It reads value=15.0 unit=mm
